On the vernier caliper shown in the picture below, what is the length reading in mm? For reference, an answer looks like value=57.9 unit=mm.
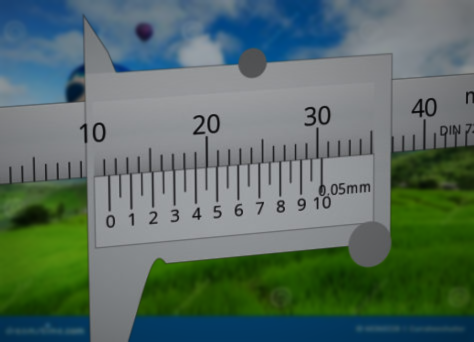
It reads value=11.4 unit=mm
